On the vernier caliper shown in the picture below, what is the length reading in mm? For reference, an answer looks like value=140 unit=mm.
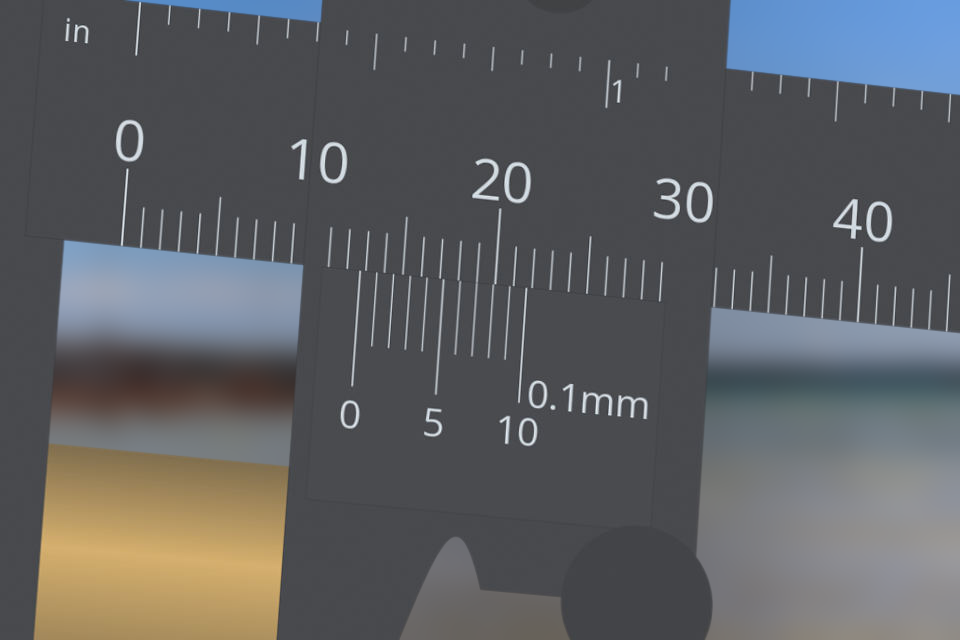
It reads value=12.7 unit=mm
